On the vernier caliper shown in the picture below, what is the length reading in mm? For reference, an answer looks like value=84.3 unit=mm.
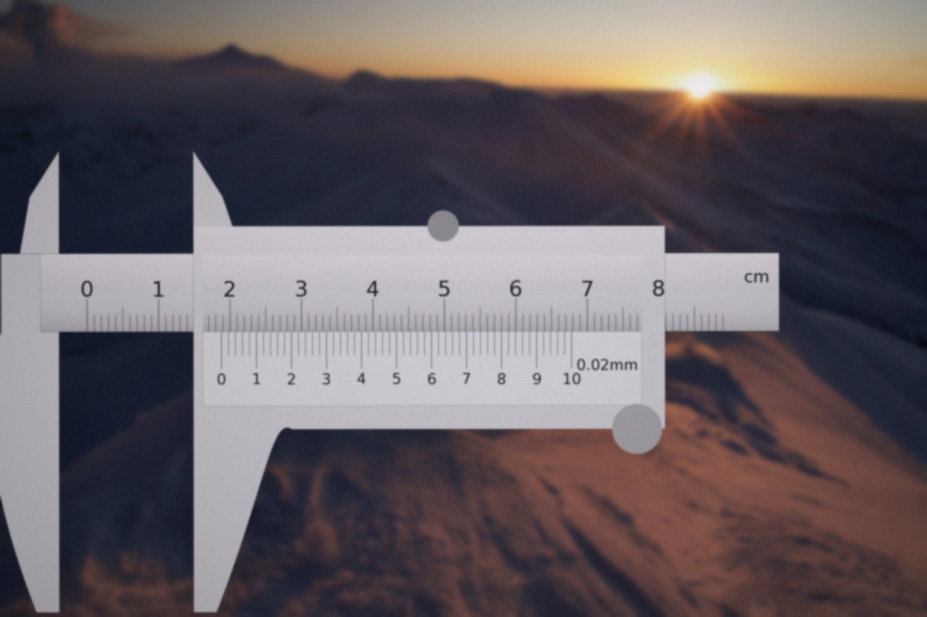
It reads value=18.8 unit=mm
